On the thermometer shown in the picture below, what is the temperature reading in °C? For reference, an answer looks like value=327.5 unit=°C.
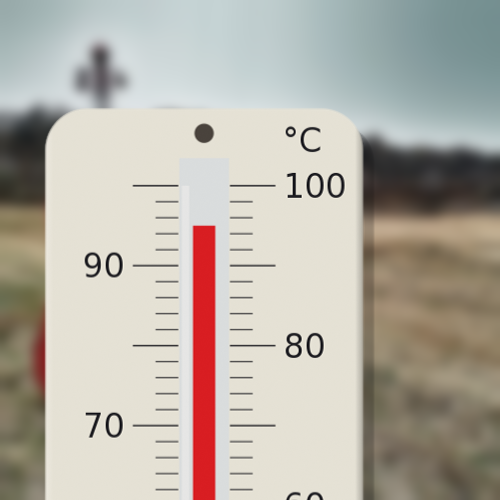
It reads value=95 unit=°C
